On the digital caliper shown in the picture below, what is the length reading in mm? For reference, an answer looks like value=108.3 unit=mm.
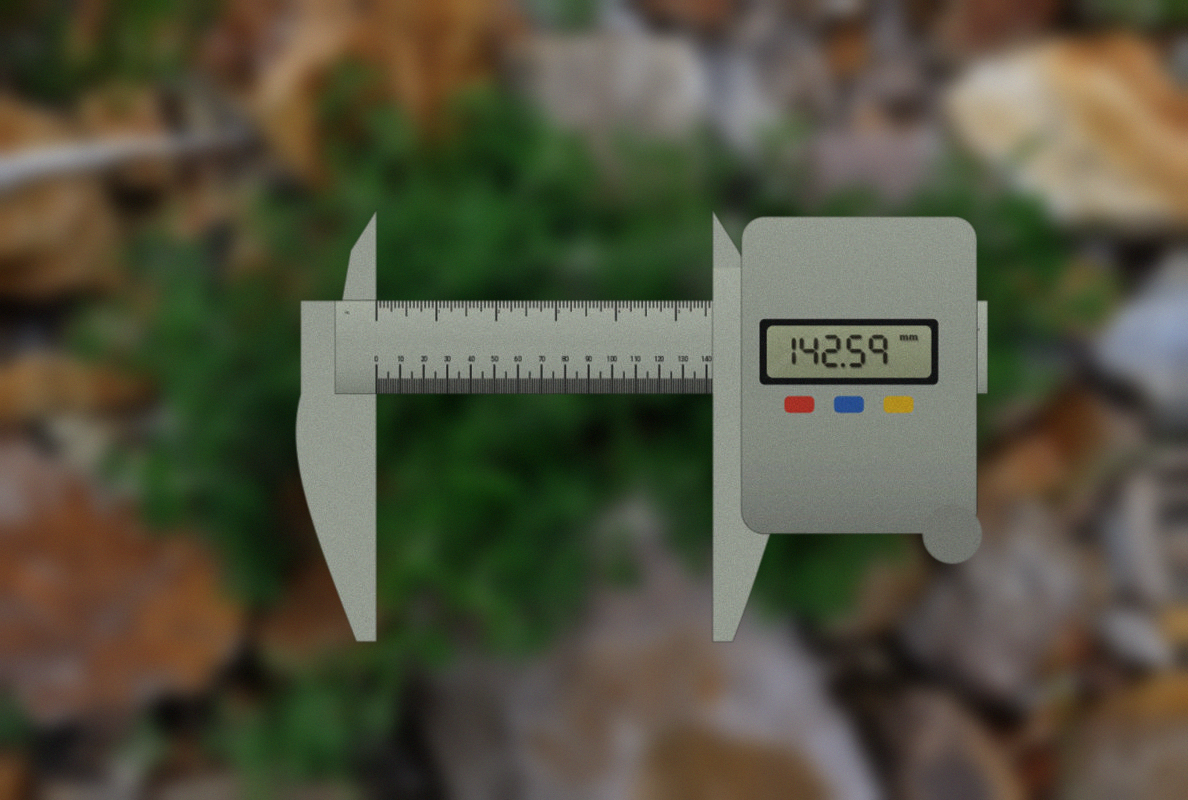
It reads value=142.59 unit=mm
